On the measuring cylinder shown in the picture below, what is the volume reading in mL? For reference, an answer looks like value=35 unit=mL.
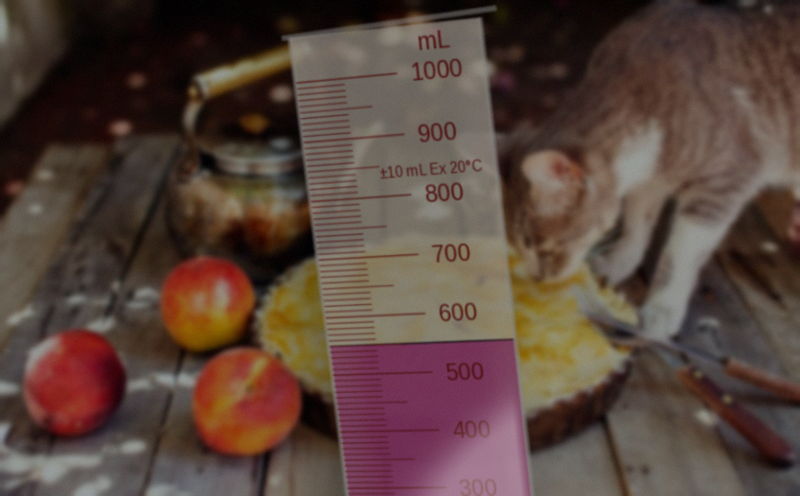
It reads value=550 unit=mL
